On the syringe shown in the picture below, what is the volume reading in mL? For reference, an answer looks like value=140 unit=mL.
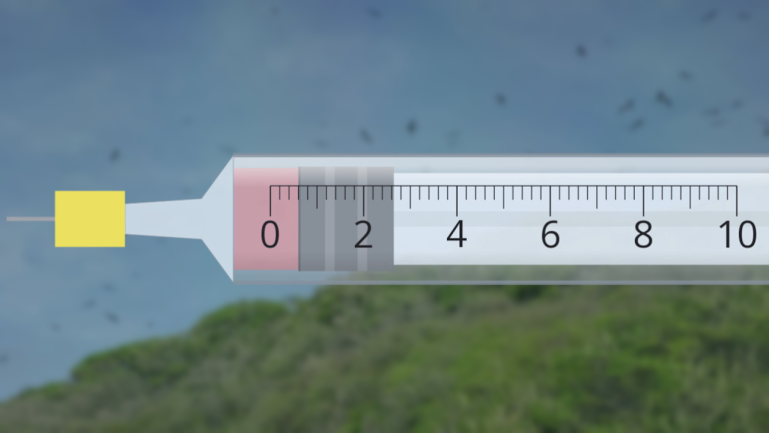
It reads value=0.6 unit=mL
